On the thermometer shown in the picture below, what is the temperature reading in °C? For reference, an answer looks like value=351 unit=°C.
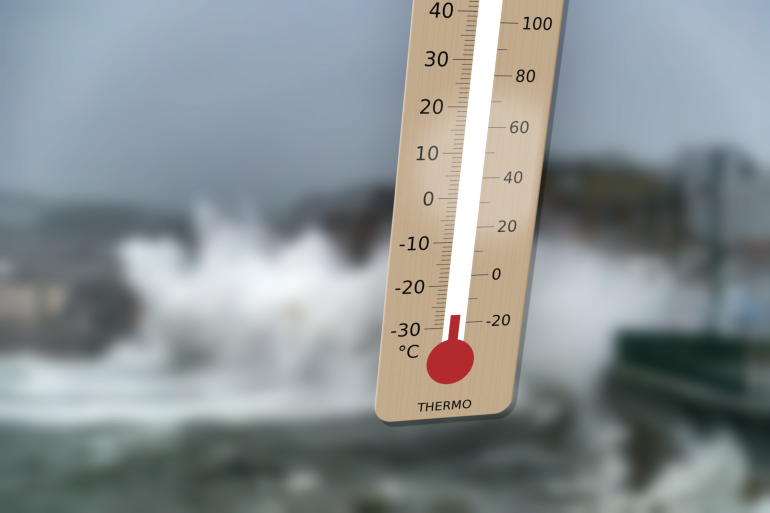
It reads value=-27 unit=°C
